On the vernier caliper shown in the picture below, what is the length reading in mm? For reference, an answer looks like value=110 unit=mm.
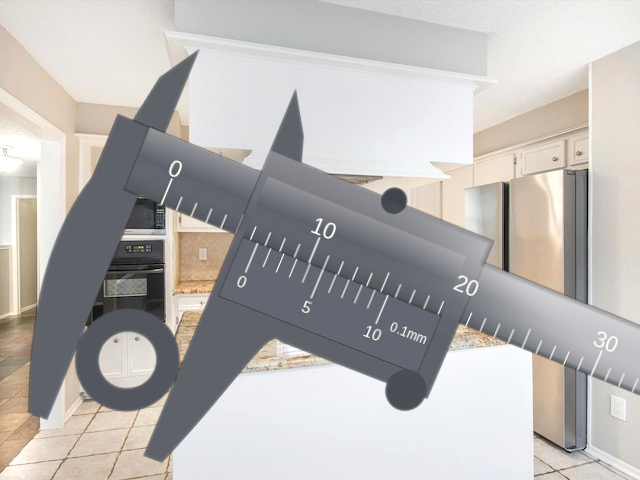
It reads value=6.5 unit=mm
